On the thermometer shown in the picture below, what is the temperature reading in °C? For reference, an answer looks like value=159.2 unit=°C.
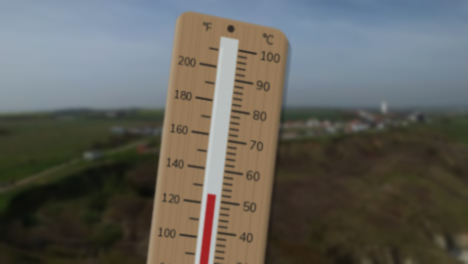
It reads value=52 unit=°C
